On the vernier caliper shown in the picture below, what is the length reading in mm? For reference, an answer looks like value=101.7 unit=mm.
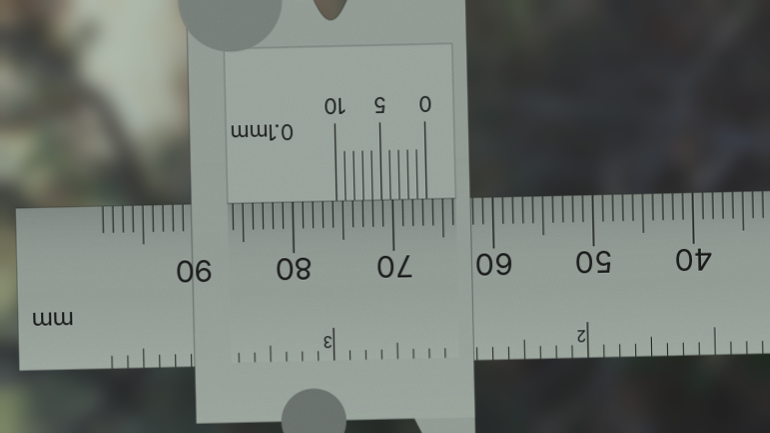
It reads value=66.6 unit=mm
